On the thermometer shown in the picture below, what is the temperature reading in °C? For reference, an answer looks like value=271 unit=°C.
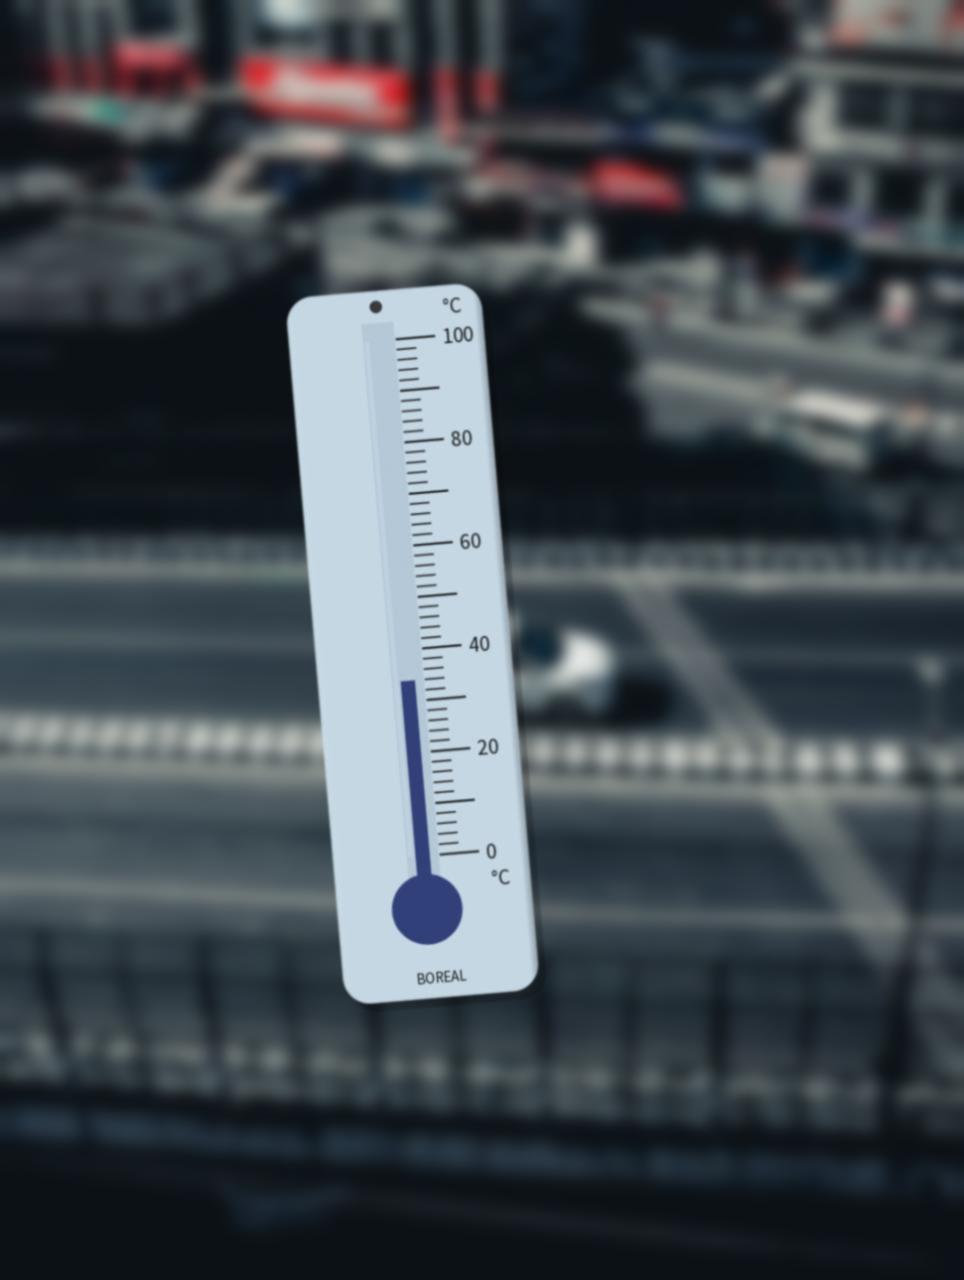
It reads value=34 unit=°C
